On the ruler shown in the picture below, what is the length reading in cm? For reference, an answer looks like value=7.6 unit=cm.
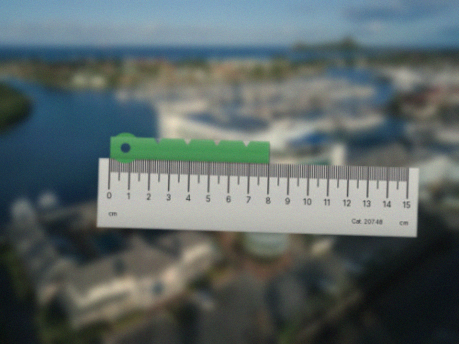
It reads value=8 unit=cm
